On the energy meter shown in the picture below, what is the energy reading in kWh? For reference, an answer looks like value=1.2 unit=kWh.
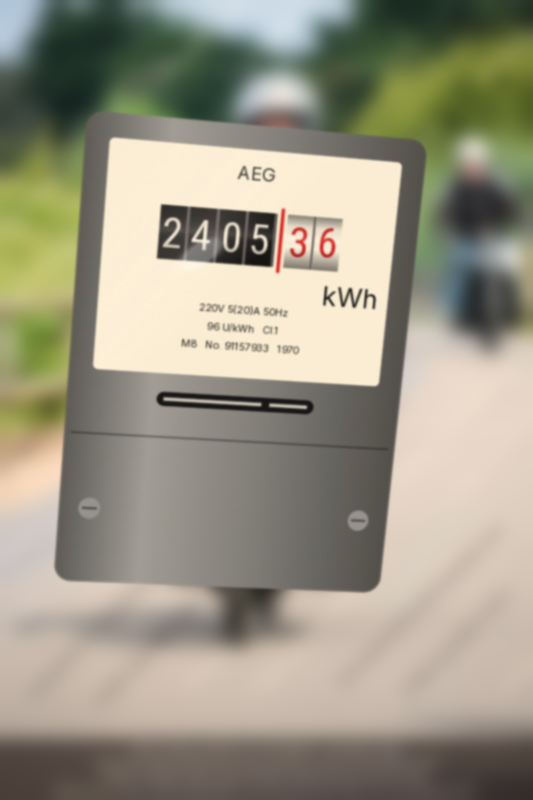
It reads value=2405.36 unit=kWh
